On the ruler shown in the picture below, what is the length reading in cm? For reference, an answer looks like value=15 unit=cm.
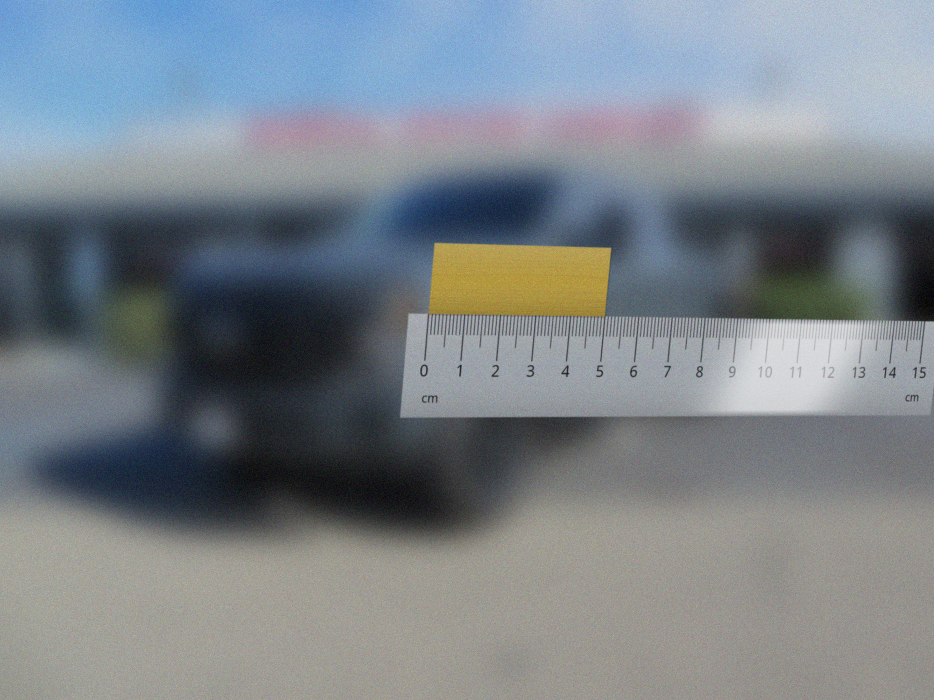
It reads value=5 unit=cm
